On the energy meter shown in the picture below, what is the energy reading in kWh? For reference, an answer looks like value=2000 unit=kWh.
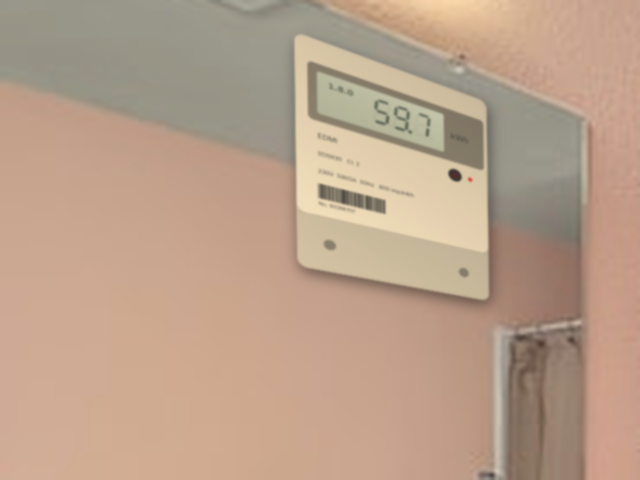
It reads value=59.7 unit=kWh
